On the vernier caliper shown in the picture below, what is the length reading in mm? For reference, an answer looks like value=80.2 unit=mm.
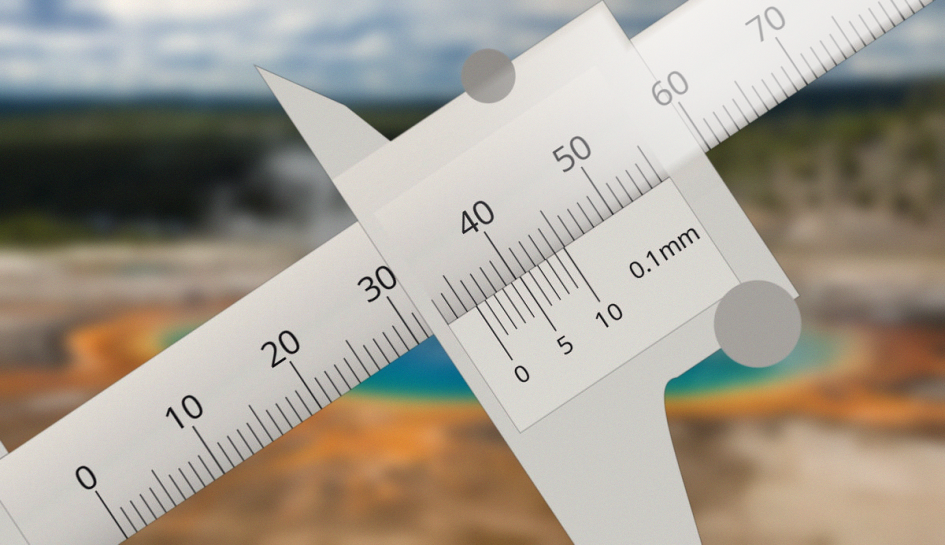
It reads value=35.9 unit=mm
